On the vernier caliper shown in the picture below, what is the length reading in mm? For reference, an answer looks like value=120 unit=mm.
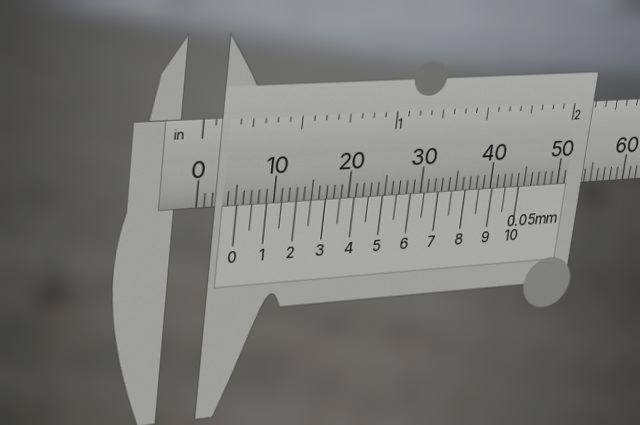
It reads value=5.2 unit=mm
